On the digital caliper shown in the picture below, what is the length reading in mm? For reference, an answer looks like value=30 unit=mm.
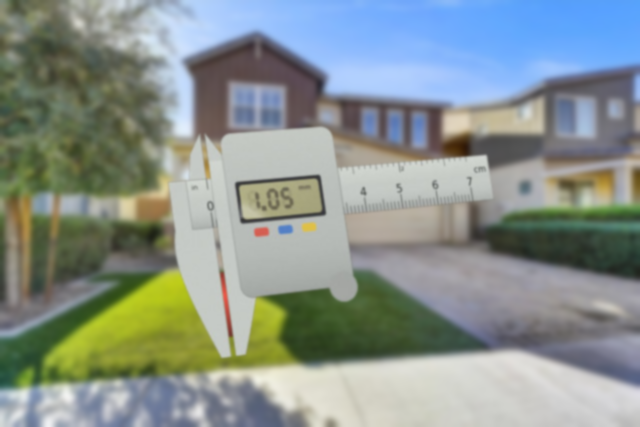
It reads value=1.05 unit=mm
